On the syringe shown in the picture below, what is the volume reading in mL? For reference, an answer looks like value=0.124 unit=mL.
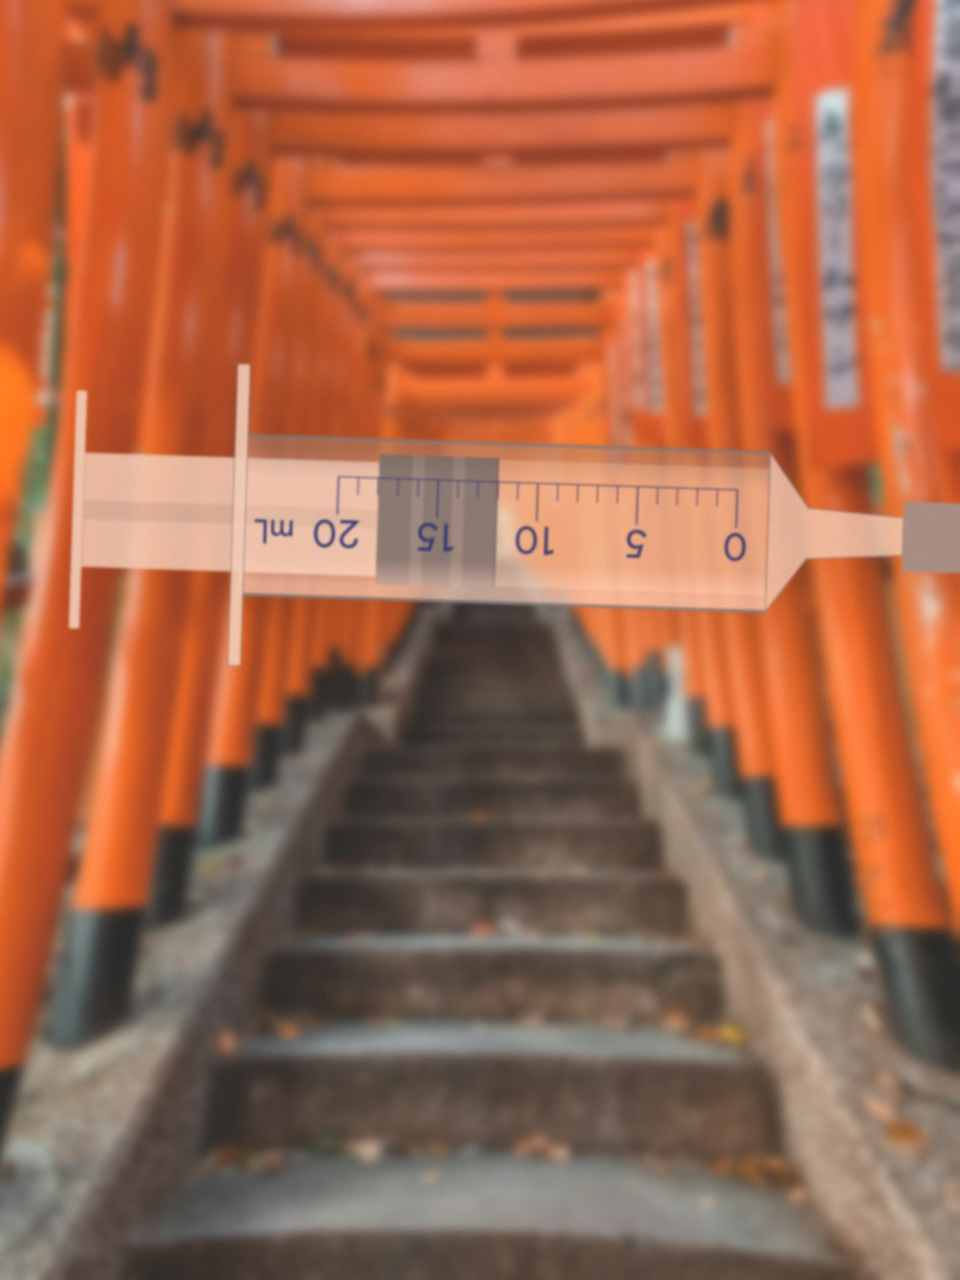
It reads value=12 unit=mL
